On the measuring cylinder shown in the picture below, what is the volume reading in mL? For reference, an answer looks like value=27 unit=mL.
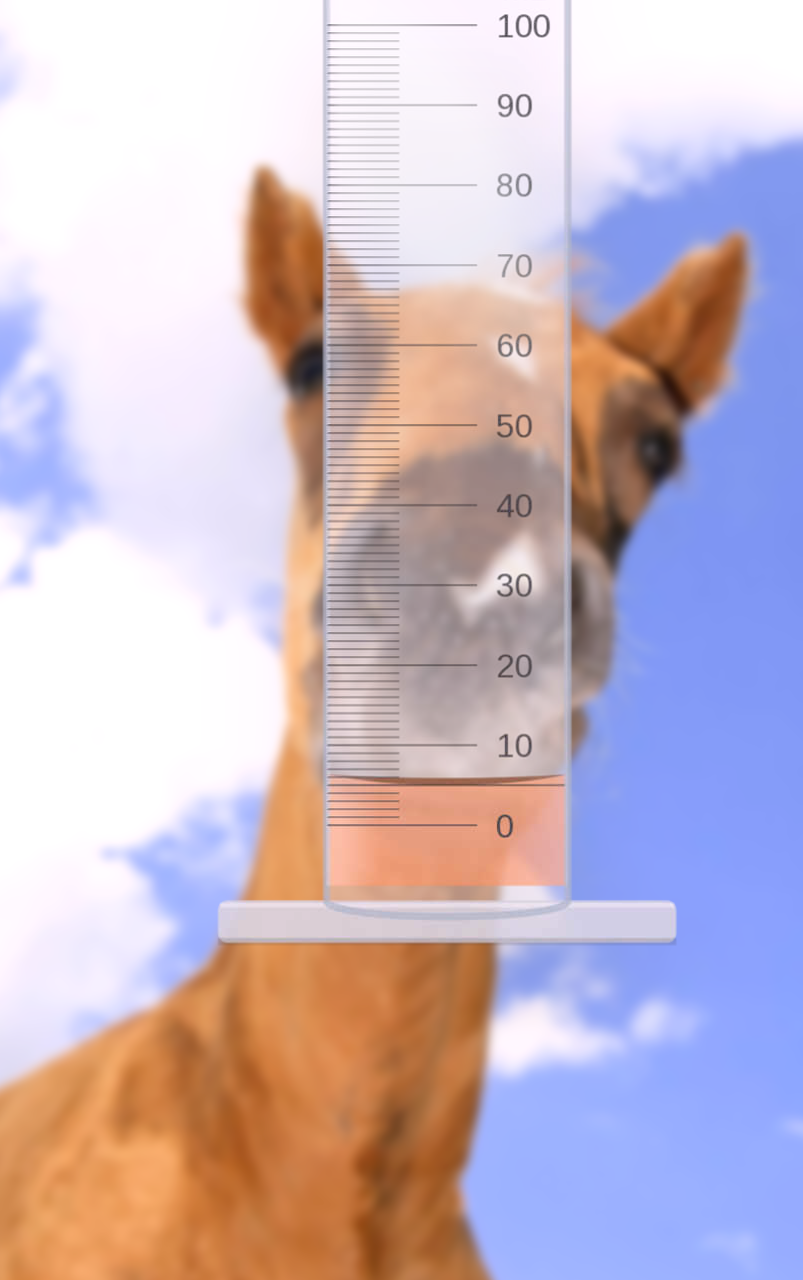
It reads value=5 unit=mL
